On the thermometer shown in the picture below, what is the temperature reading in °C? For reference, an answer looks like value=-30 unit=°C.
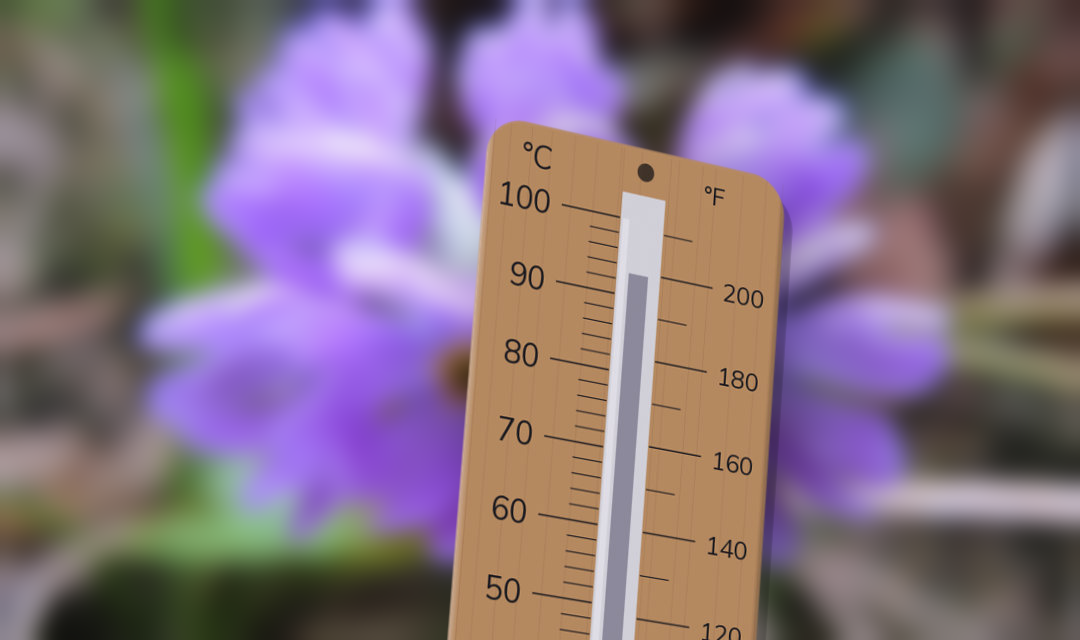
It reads value=93 unit=°C
